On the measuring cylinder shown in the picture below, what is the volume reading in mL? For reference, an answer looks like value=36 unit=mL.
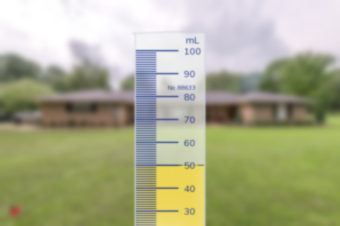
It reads value=50 unit=mL
